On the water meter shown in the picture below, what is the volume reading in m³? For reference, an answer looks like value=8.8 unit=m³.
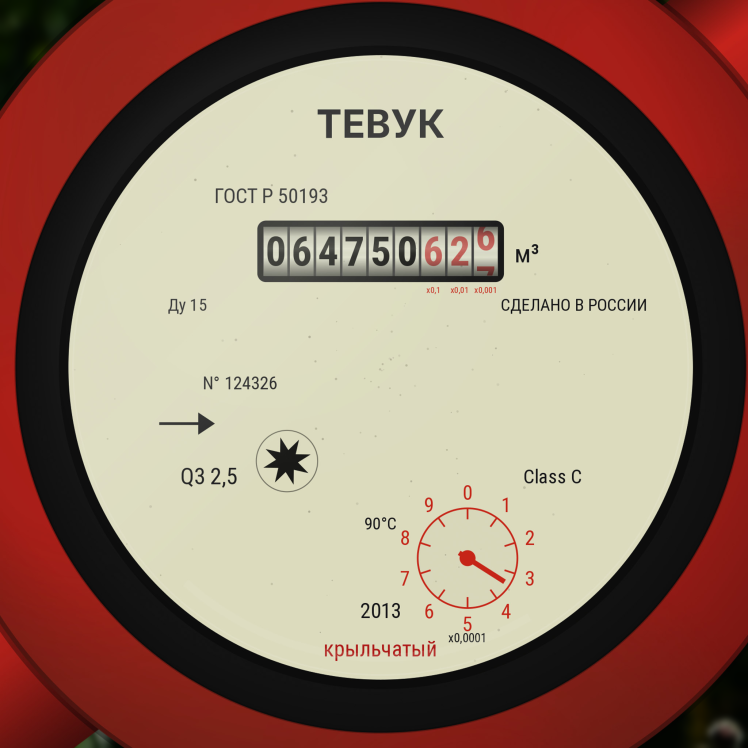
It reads value=64750.6263 unit=m³
